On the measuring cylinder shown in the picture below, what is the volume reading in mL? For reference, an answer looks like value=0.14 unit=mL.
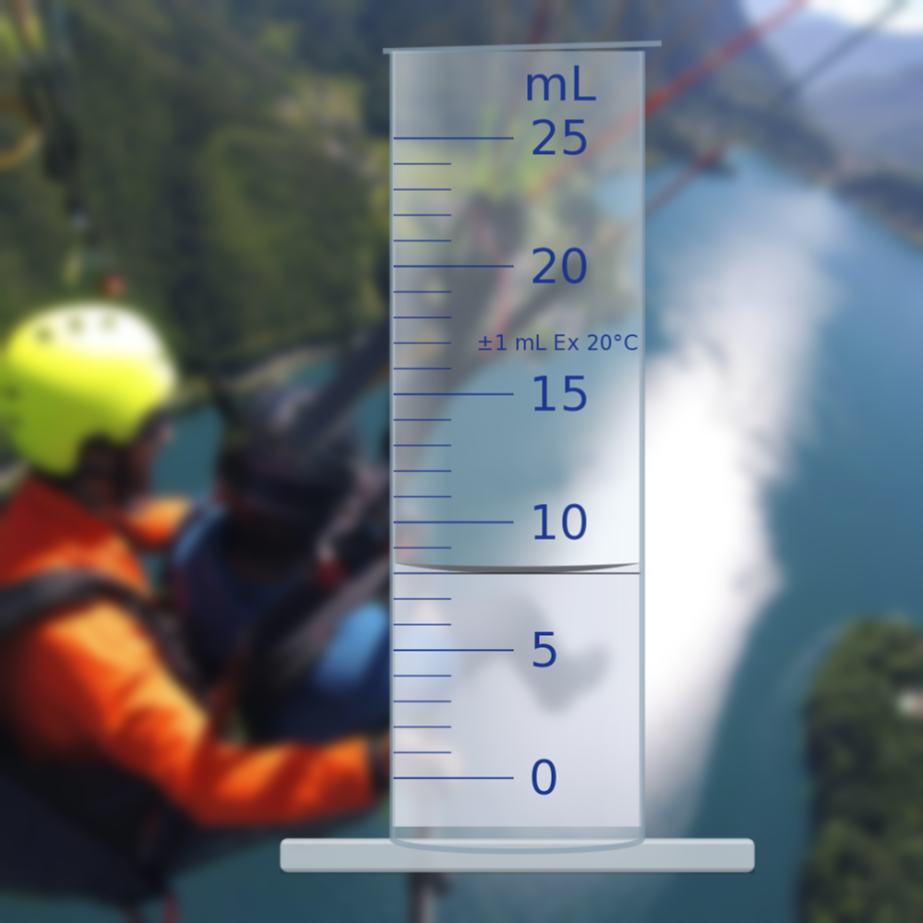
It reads value=8 unit=mL
